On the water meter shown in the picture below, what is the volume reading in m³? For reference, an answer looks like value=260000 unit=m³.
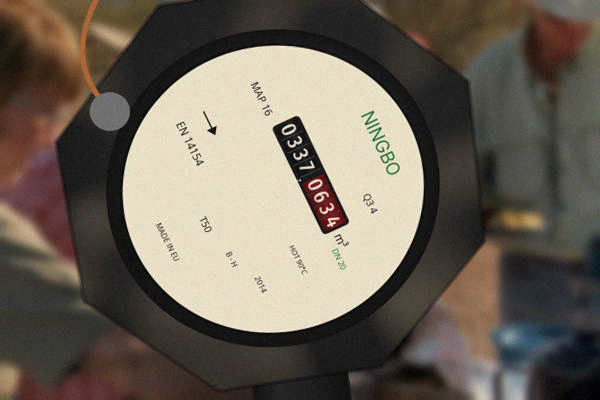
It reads value=337.0634 unit=m³
